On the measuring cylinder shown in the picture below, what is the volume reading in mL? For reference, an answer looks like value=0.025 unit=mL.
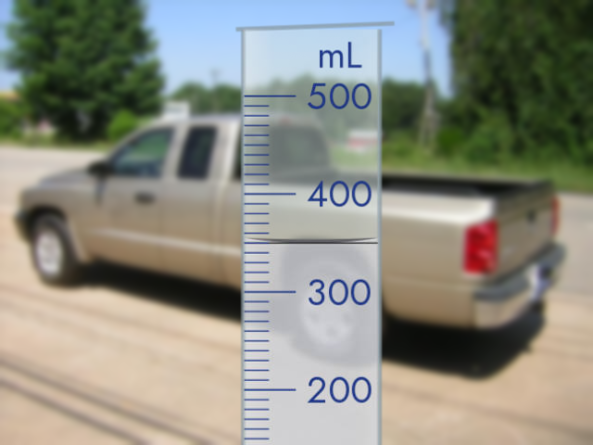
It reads value=350 unit=mL
